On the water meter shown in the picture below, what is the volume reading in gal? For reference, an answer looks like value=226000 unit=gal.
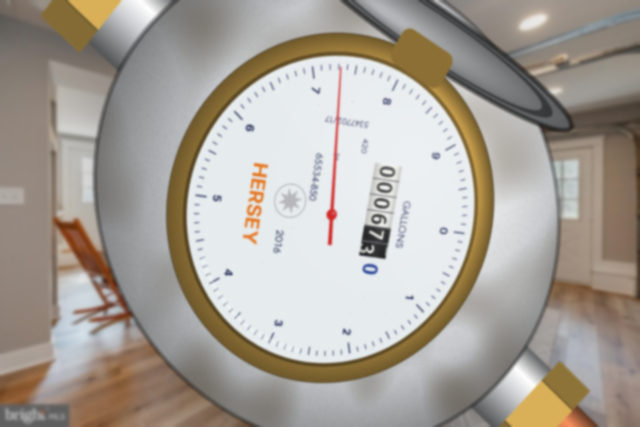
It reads value=6727.3 unit=gal
